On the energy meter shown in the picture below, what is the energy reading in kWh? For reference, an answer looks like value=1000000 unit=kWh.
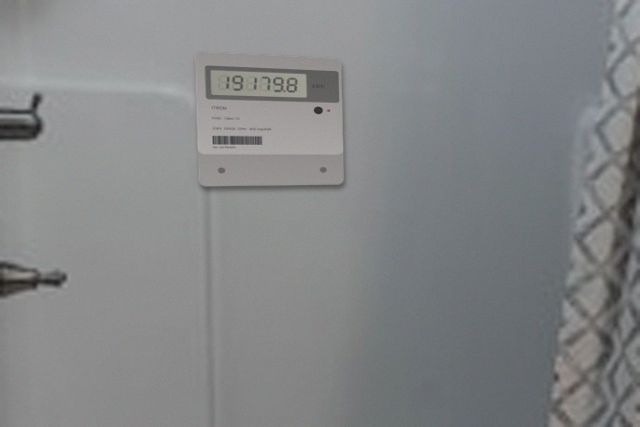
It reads value=19179.8 unit=kWh
